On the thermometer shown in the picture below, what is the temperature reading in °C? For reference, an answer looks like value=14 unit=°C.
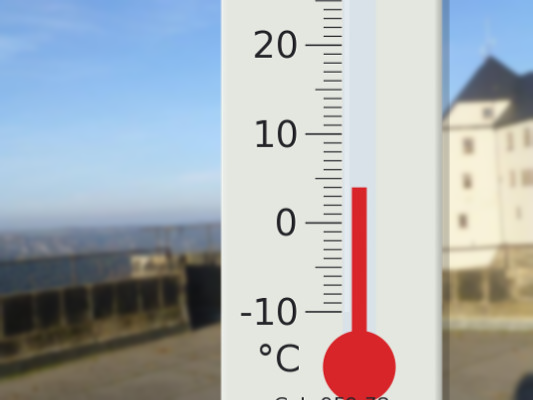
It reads value=4 unit=°C
